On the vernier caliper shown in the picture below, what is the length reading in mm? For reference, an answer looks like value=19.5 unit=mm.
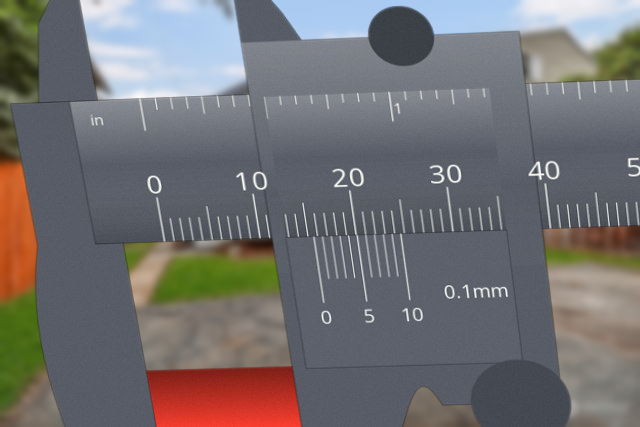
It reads value=15.6 unit=mm
